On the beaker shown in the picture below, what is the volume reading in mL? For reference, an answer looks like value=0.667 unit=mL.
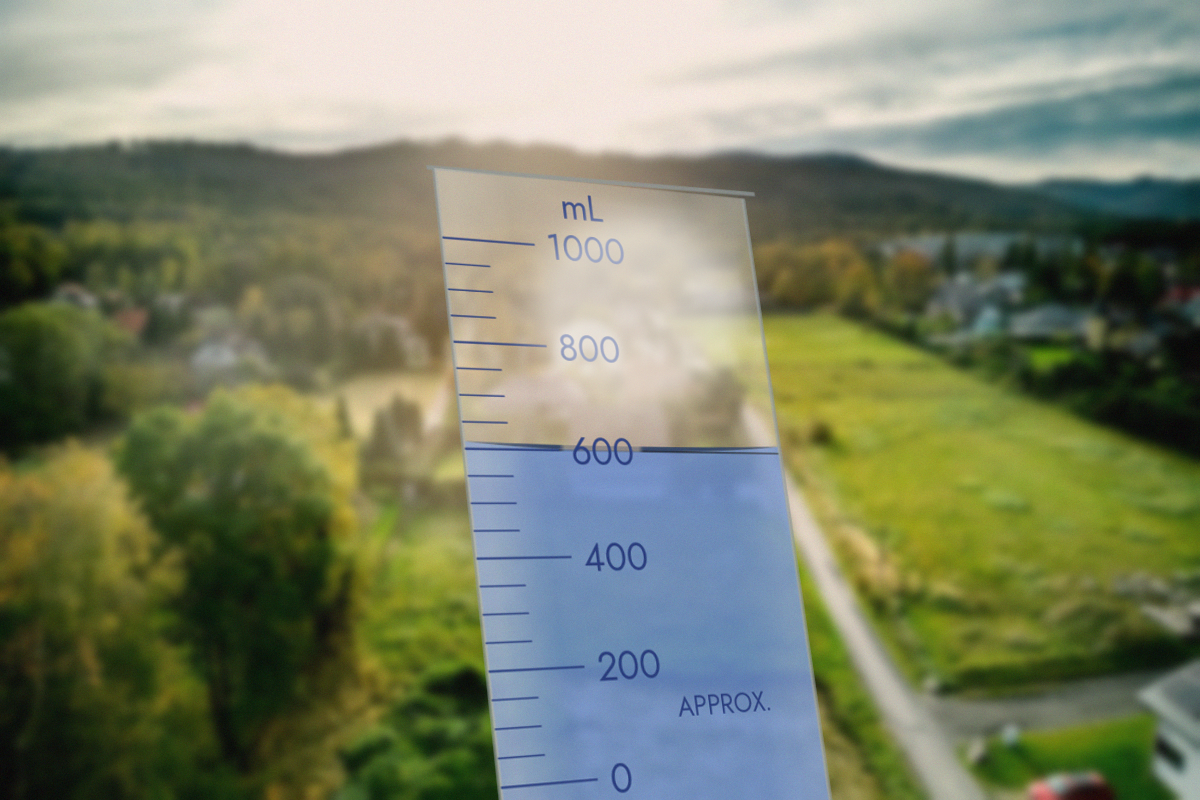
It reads value=600 unit=mL
